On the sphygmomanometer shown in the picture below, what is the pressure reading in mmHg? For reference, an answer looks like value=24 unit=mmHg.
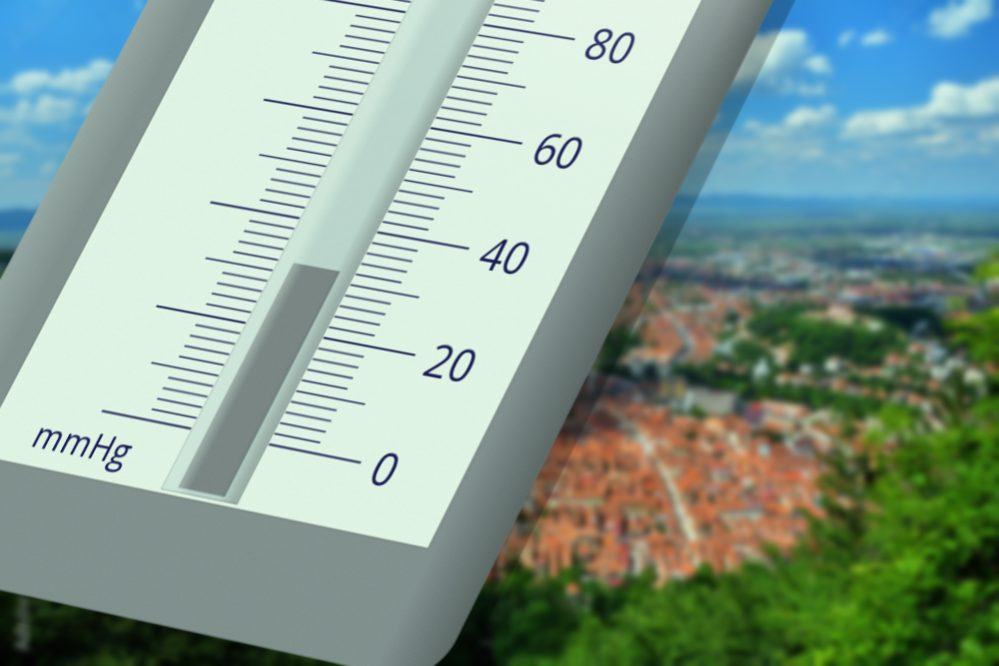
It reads value=32 unit=mmHg
